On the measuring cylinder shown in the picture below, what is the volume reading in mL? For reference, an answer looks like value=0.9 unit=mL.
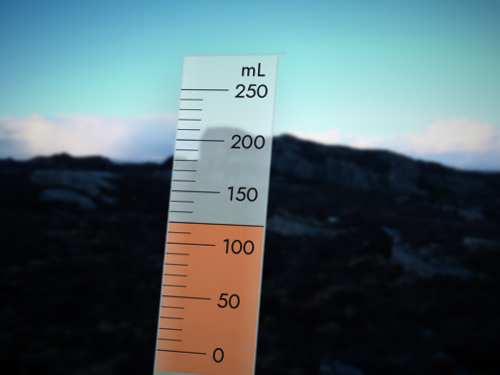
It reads value=120 unit=mL
